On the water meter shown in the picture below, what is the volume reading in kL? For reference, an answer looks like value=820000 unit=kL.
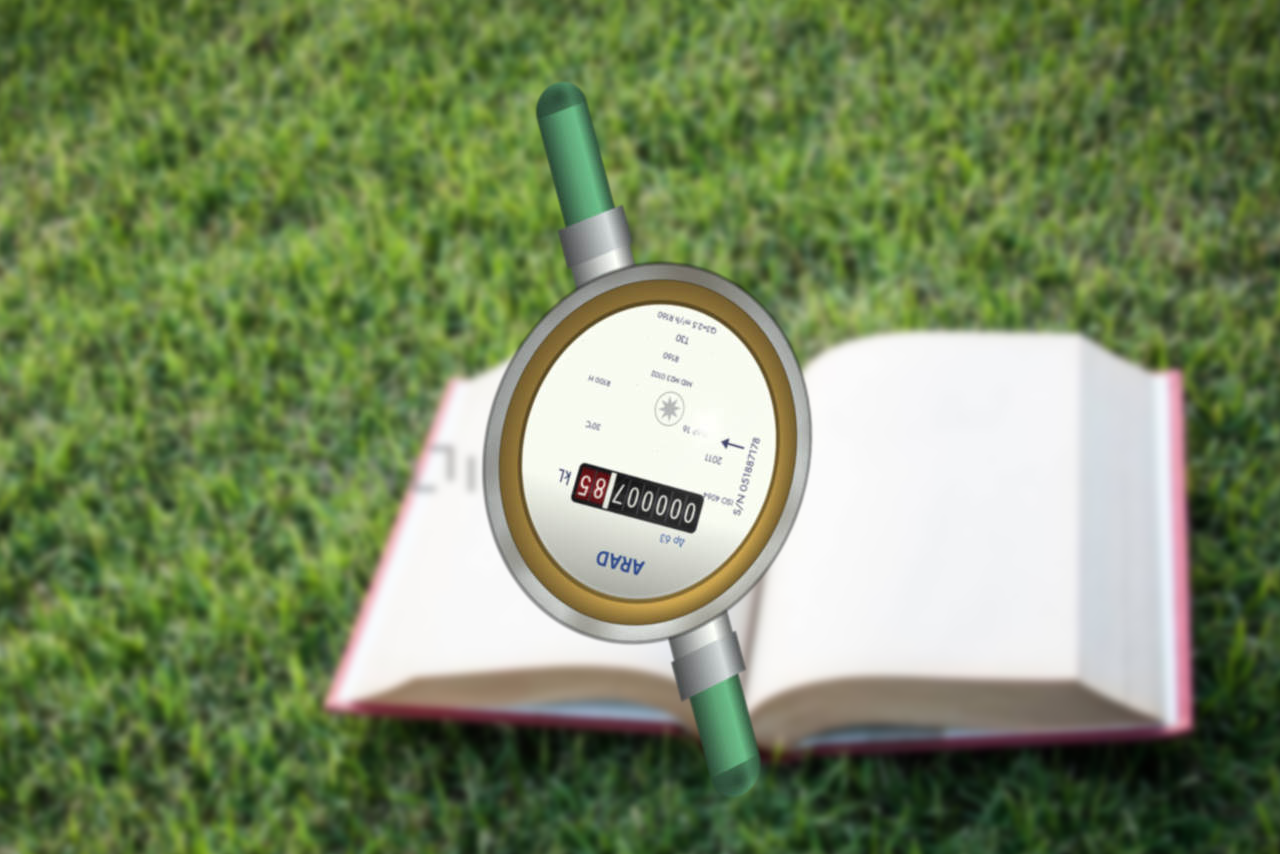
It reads value=7.85 unit=kL
